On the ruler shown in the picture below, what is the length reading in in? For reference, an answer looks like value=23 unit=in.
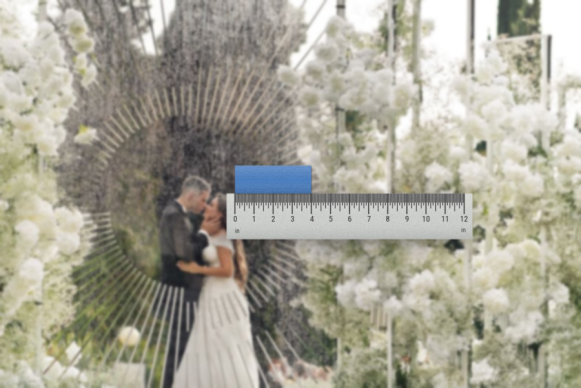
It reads value=4 unit=in
